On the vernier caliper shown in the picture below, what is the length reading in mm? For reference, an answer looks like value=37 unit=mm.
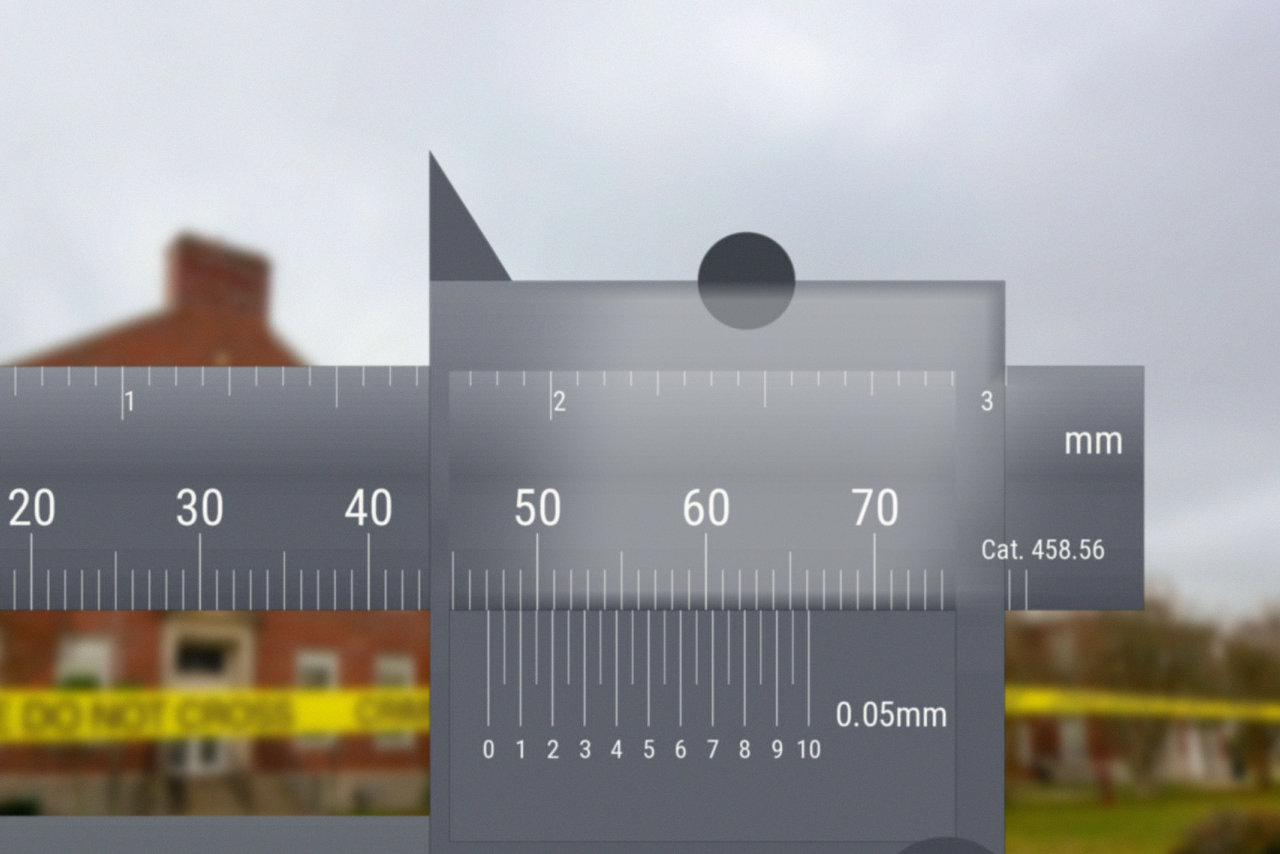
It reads value=47.1 unit=mm
